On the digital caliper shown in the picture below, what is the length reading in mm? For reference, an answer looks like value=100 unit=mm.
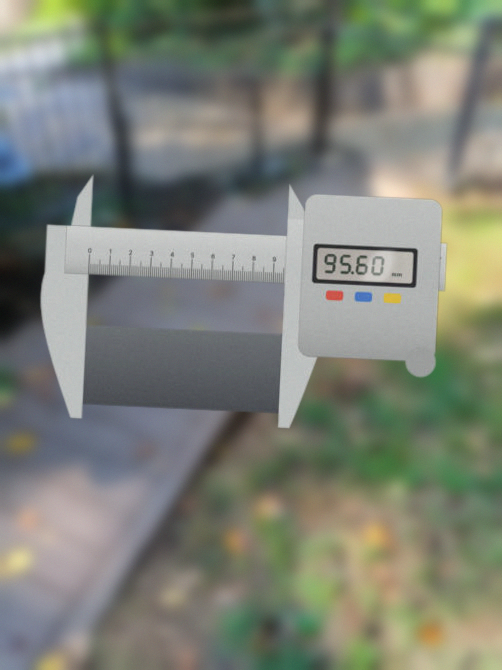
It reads value=95.60 unit=mm
